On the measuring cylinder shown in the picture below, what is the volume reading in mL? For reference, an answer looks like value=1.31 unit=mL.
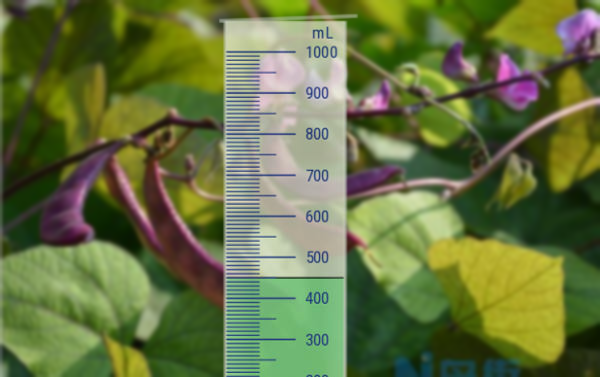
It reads value=450 unit=mL
